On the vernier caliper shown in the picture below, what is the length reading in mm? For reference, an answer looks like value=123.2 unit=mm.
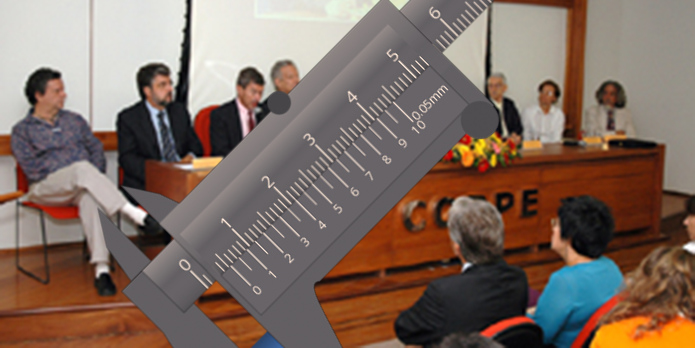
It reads value=5.4 unit=mm
